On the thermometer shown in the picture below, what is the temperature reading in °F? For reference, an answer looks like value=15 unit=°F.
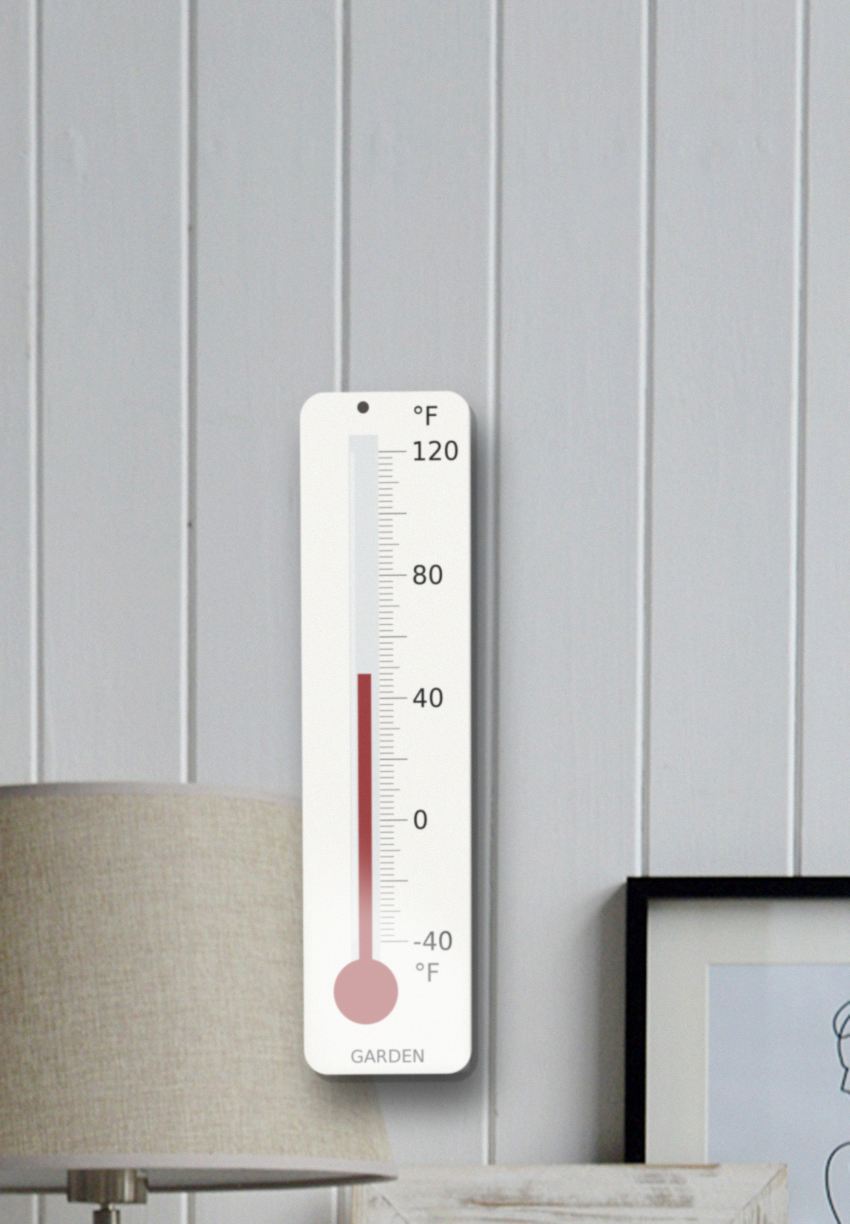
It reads value=48 unit=°F
